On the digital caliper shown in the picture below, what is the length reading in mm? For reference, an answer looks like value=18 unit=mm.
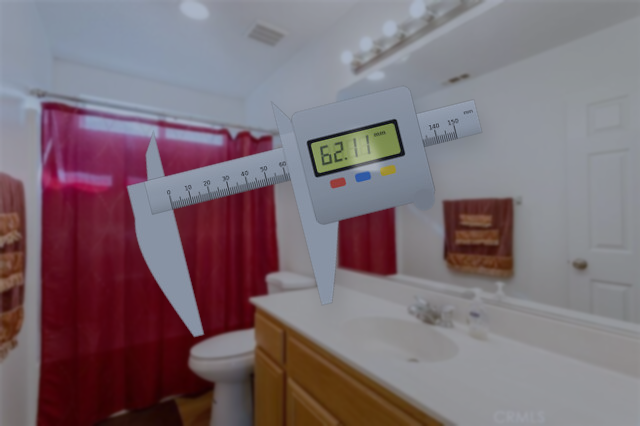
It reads value=62.11 unit=mm
